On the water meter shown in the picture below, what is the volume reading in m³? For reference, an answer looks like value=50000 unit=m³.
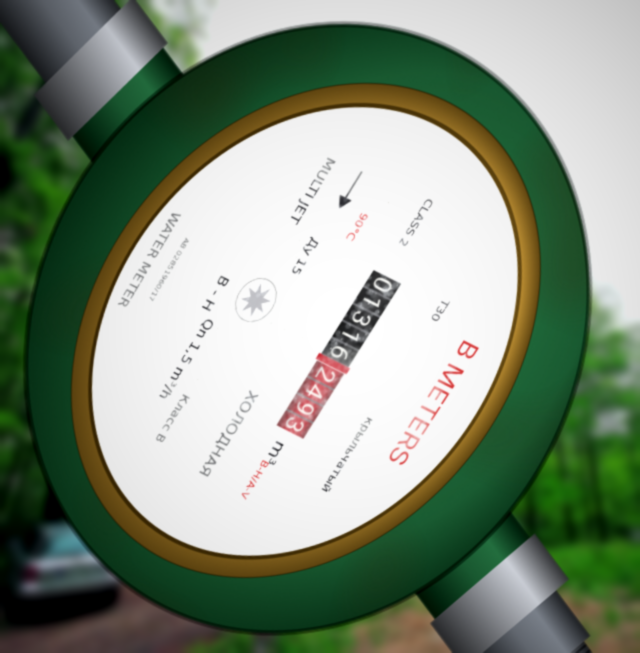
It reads value=1316.2493 unit=m³
